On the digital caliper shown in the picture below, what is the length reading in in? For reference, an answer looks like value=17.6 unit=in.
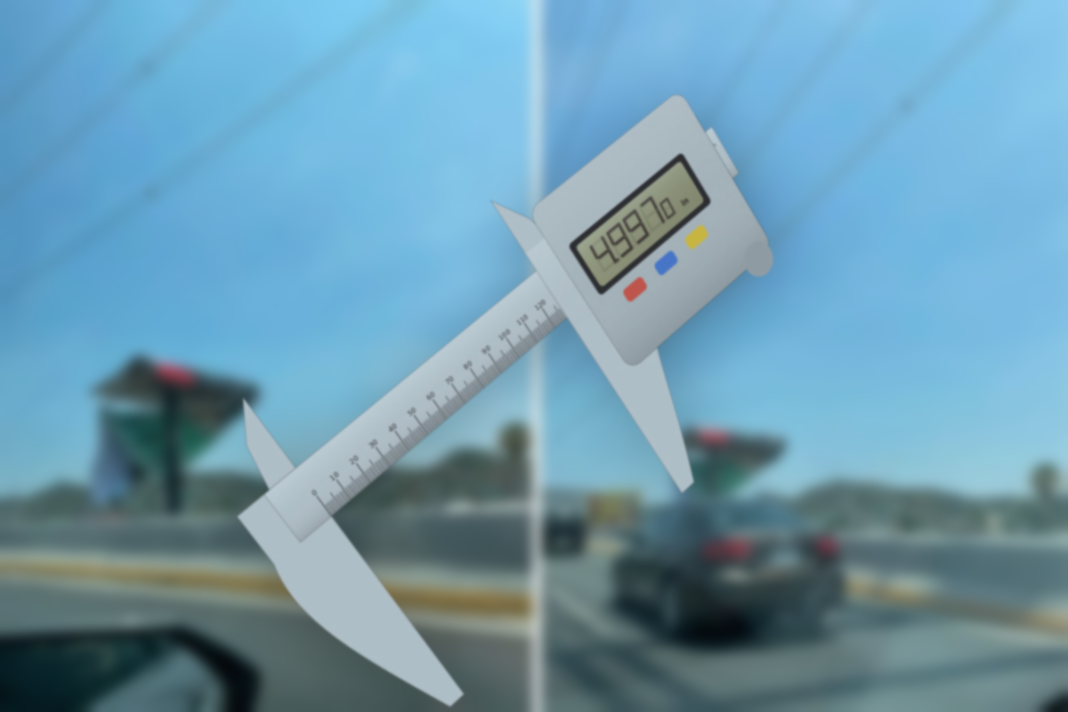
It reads value=4.9970 unit=in
